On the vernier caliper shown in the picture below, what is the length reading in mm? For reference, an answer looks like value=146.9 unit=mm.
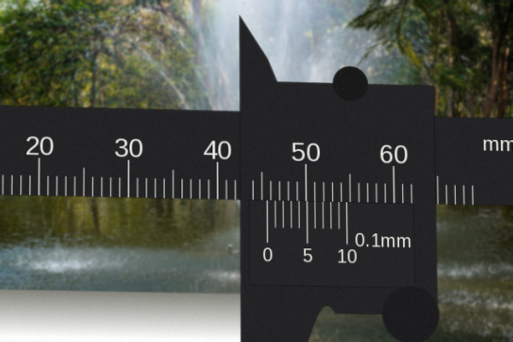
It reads value=45.6 unit=mm
